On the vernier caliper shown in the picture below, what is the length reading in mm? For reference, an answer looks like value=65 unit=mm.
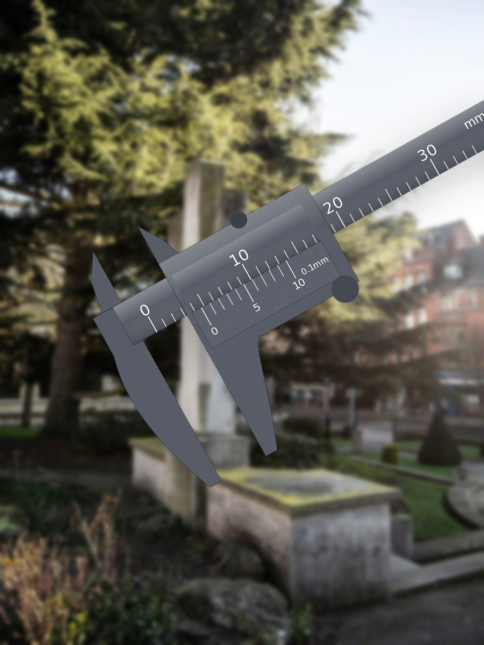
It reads value=4.7 unit=mm
